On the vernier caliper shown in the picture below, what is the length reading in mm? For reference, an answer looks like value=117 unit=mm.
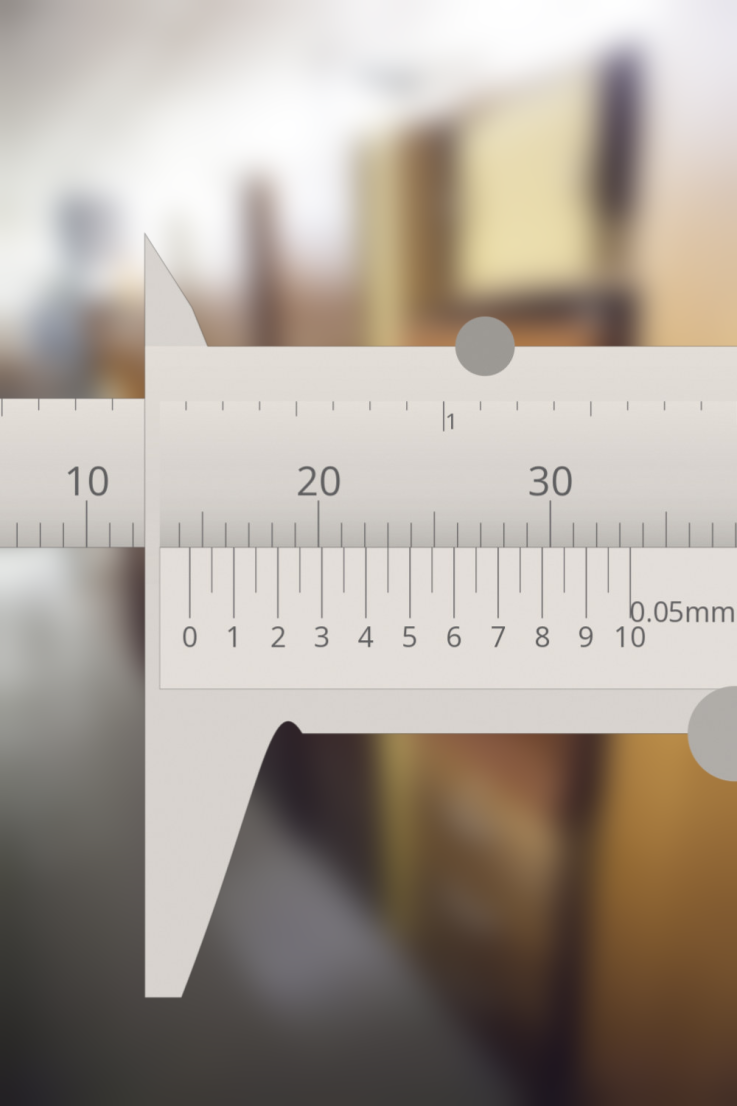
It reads value=14.45 unit=mm
